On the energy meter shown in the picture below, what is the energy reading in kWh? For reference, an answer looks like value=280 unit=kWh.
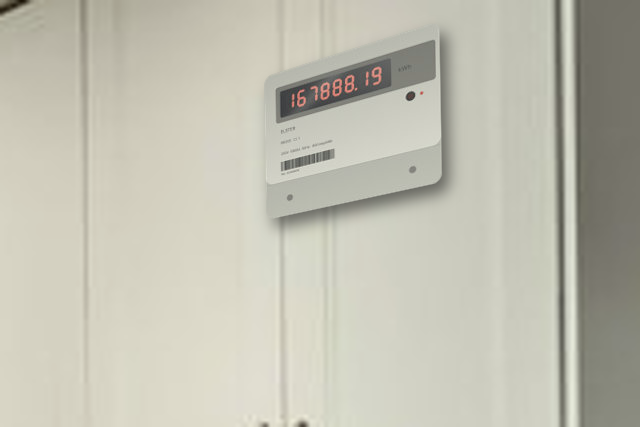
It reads value=167888.19 unit=kWh
